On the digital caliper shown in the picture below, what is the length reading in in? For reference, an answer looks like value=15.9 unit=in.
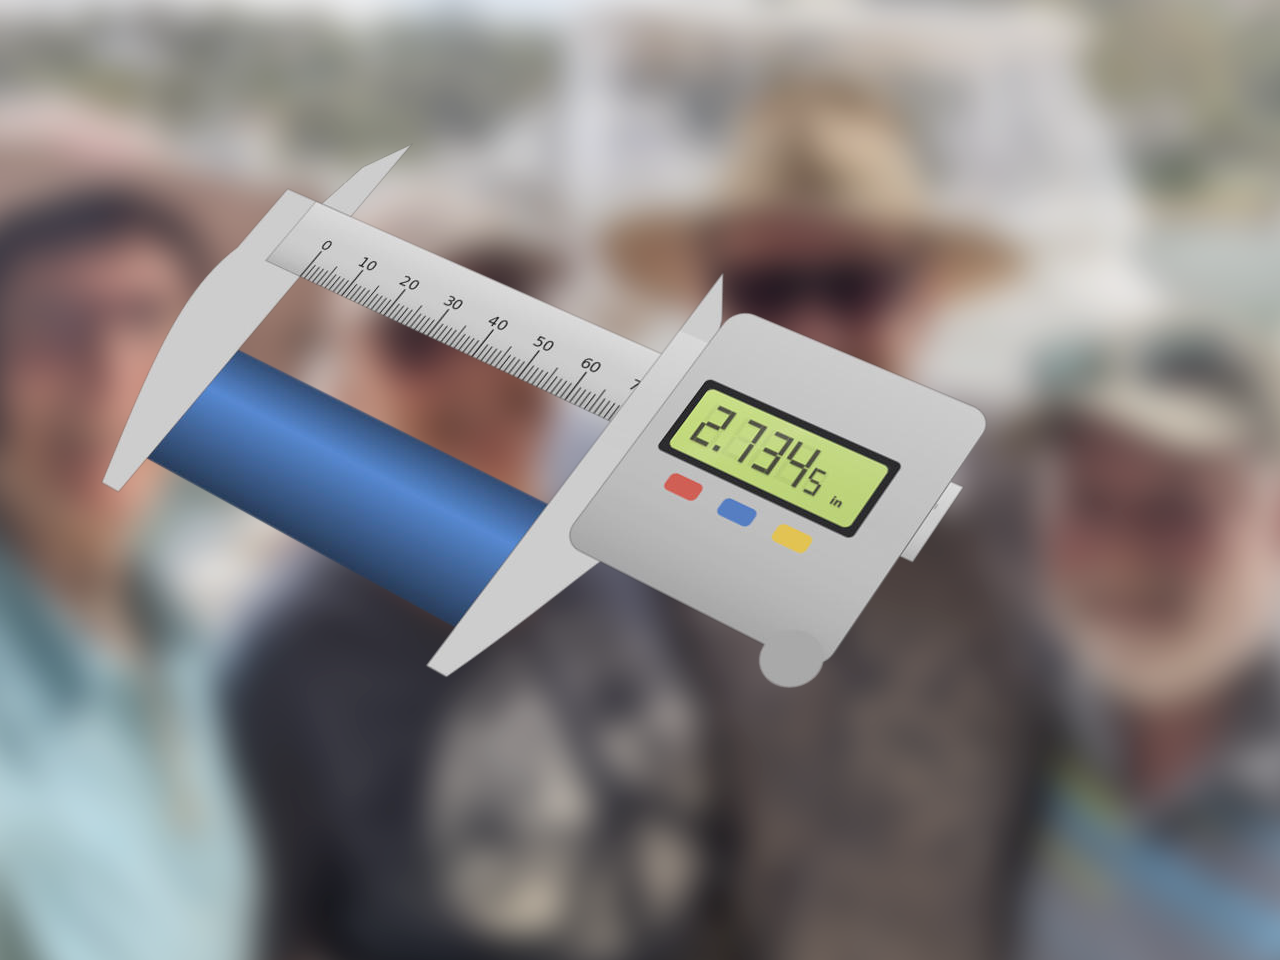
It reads value=2.7345 unit=in
